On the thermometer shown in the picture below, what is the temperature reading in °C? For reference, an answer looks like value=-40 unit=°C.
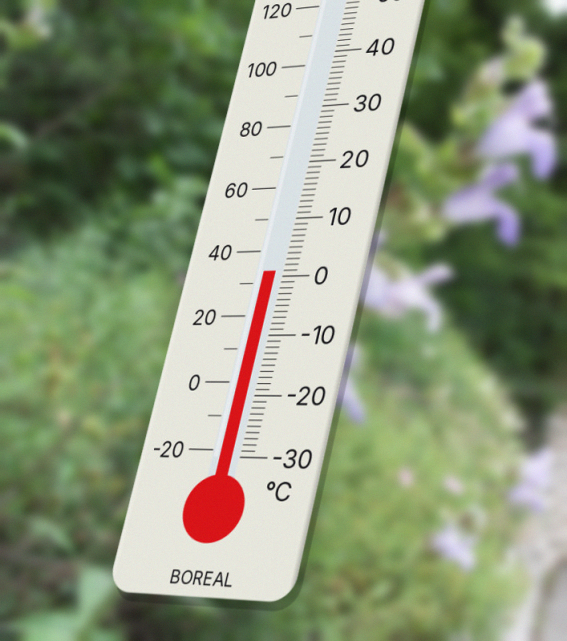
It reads value=1 unit=°C
